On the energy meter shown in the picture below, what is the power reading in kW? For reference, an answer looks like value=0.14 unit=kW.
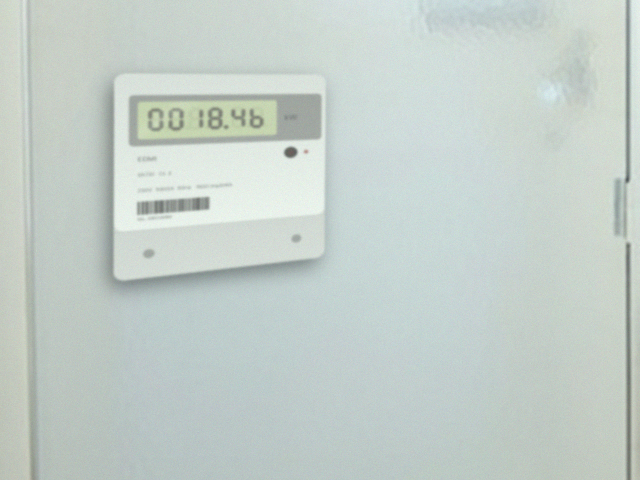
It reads value=18.46 unit=kW
